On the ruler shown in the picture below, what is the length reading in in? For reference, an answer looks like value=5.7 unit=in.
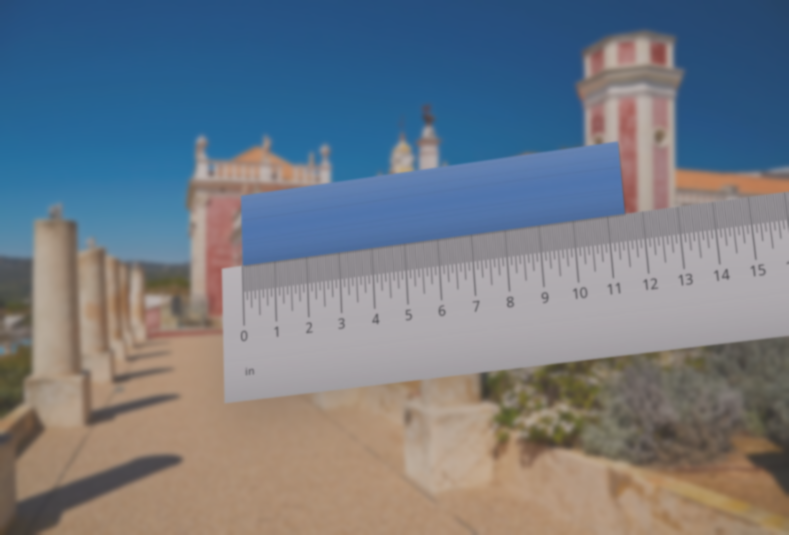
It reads value=11.5 unit=in
